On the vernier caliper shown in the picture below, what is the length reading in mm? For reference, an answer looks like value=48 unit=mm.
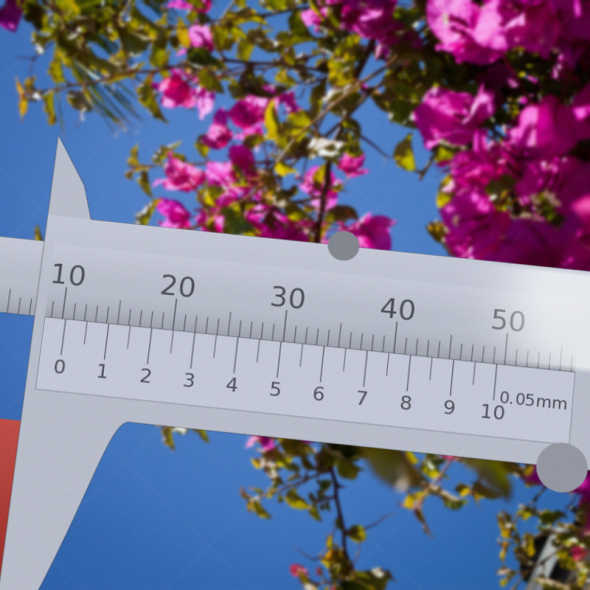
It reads value=10.3 unit=mm
